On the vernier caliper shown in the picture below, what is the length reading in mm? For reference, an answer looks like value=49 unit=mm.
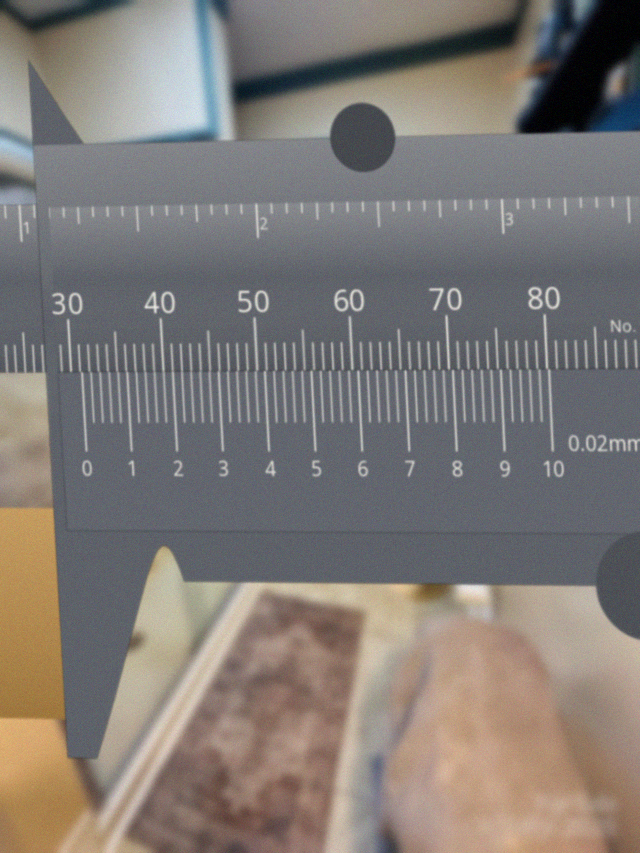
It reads value=31.2 unit=mm
